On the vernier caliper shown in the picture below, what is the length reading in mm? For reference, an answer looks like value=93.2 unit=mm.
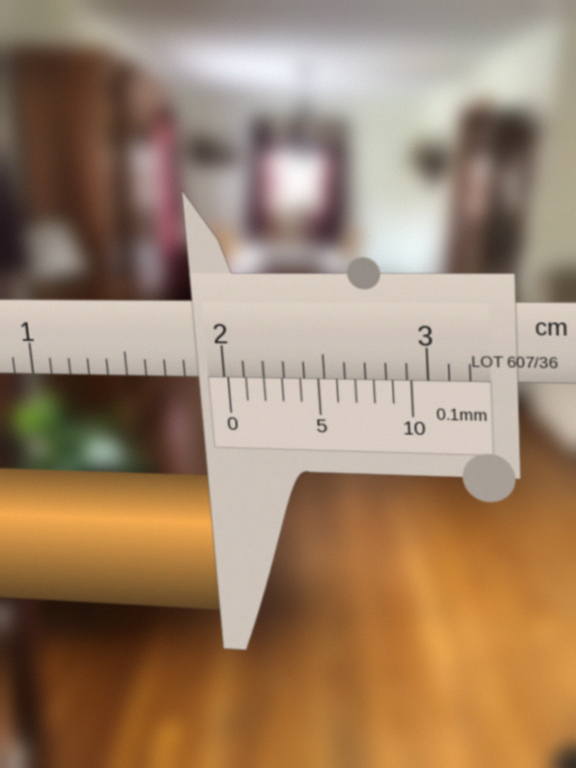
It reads value=20.2 unit=mm
